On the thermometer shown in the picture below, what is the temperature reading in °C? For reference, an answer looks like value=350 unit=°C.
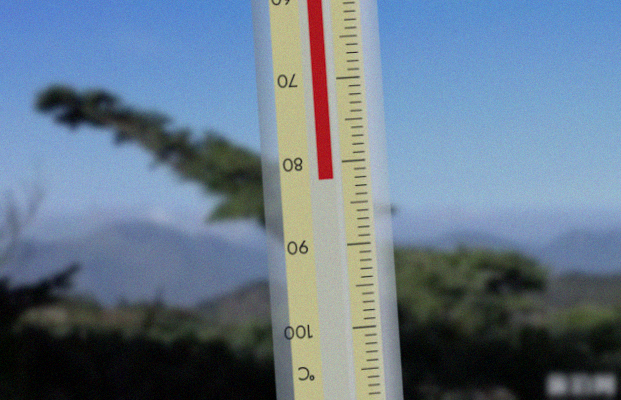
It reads value=82 unit=°C
